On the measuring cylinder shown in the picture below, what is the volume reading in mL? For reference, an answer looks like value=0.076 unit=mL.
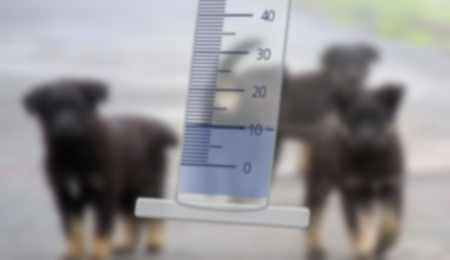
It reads value=10 unit=mL
